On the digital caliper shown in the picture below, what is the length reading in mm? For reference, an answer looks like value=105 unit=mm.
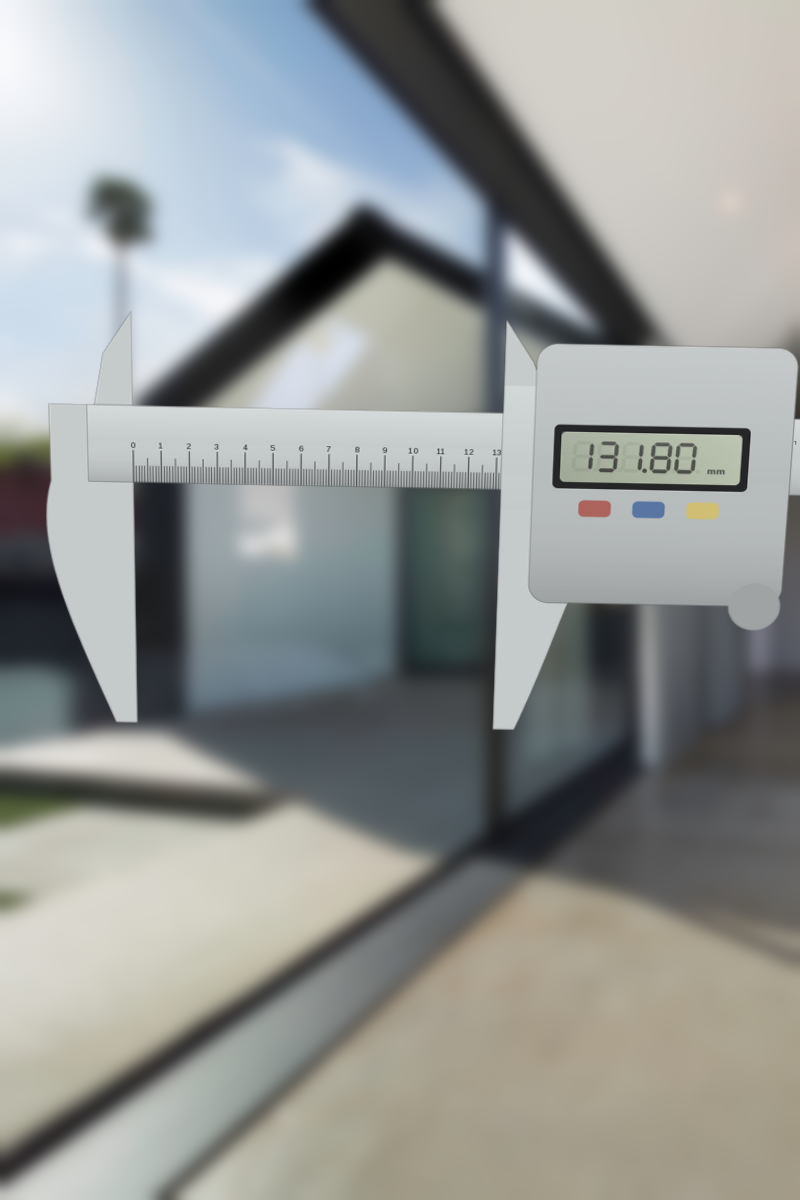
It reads value=131.80 unit=mm
